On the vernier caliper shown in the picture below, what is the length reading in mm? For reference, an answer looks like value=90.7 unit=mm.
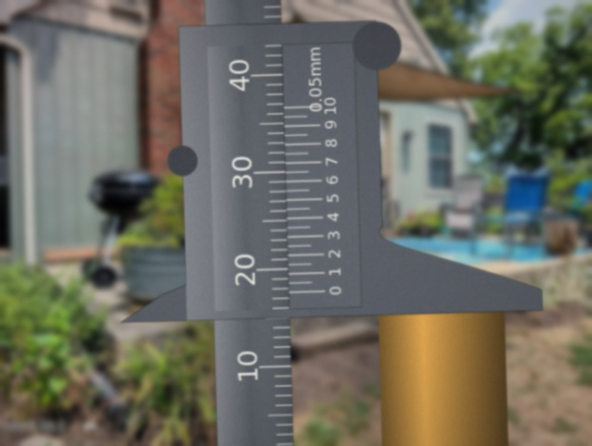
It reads value=17.6 unit=mm
